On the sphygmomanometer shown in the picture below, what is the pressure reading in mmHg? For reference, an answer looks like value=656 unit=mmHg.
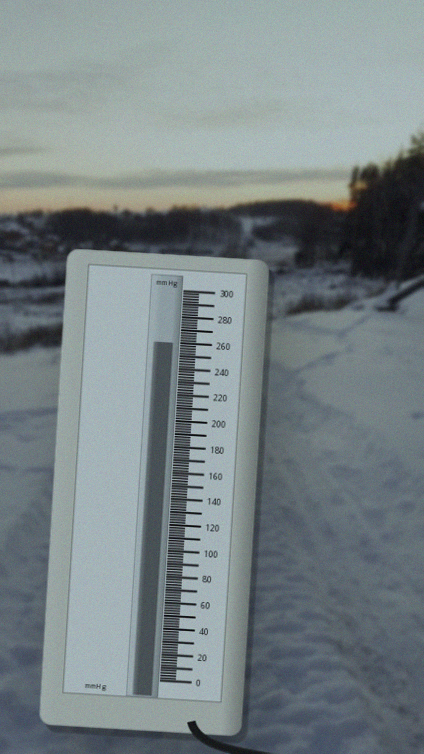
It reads value=260 unit=mmHg
